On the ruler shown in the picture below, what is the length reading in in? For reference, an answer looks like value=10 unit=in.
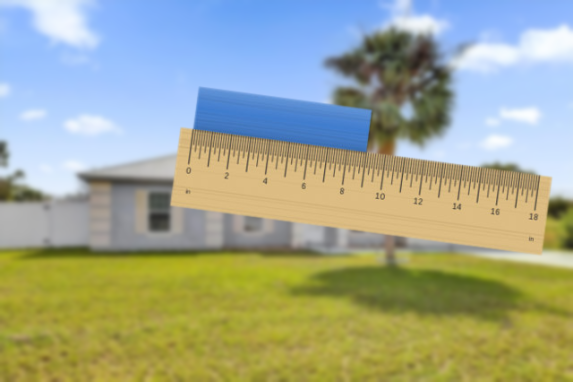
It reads value=9 unit=in
